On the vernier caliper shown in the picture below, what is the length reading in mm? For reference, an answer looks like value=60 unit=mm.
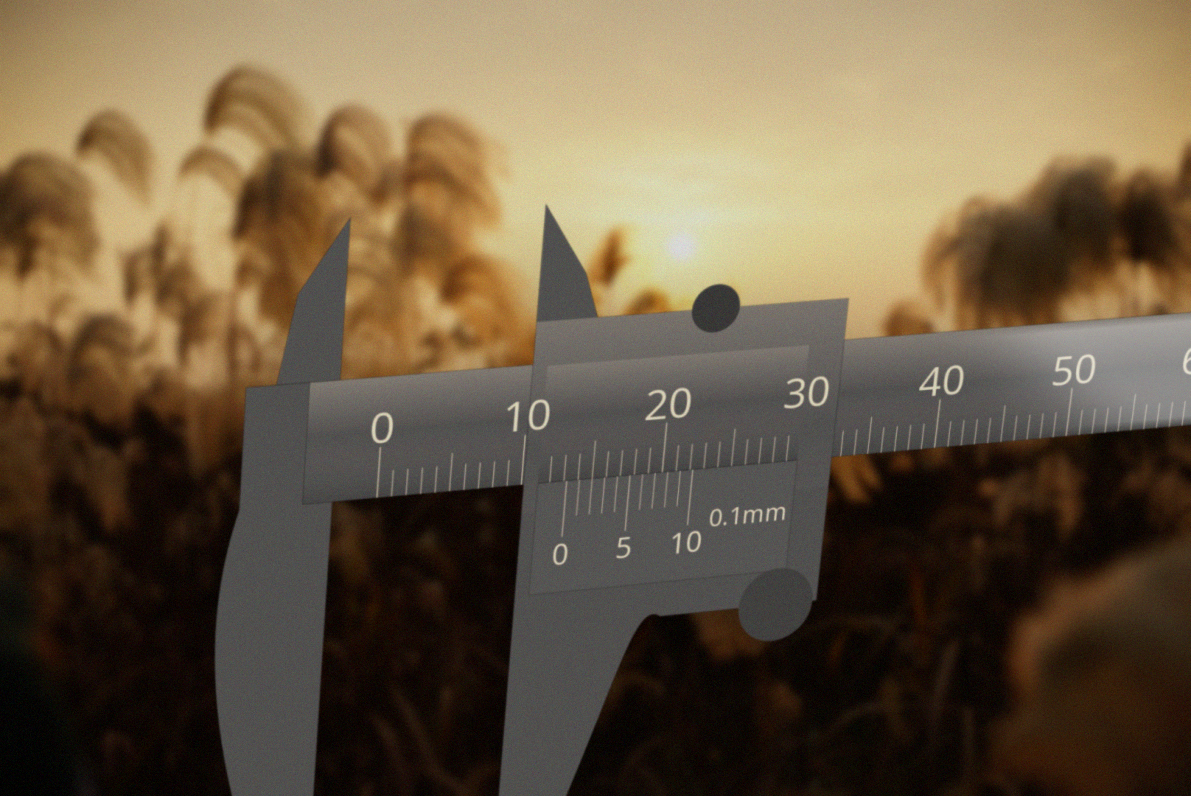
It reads value=13.2 unit=mm
